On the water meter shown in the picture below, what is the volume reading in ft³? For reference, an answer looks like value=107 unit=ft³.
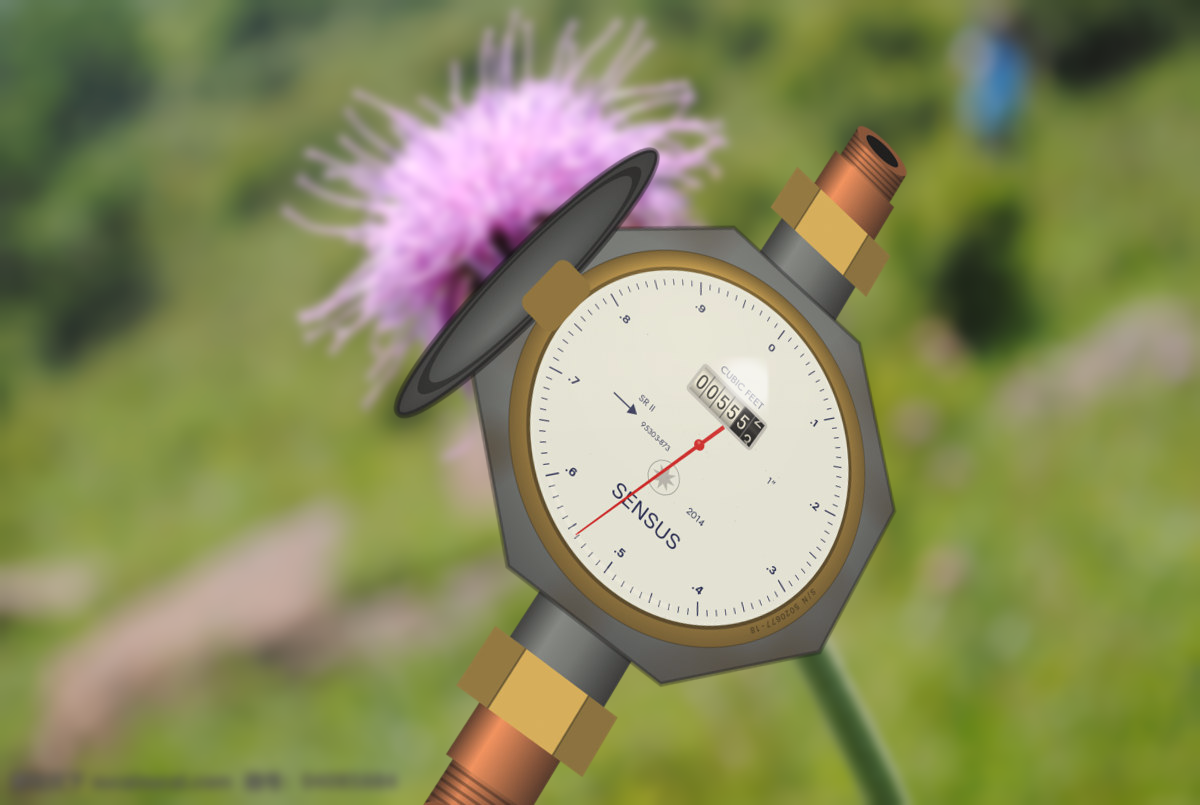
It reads value=5552.54 unit=ft³
